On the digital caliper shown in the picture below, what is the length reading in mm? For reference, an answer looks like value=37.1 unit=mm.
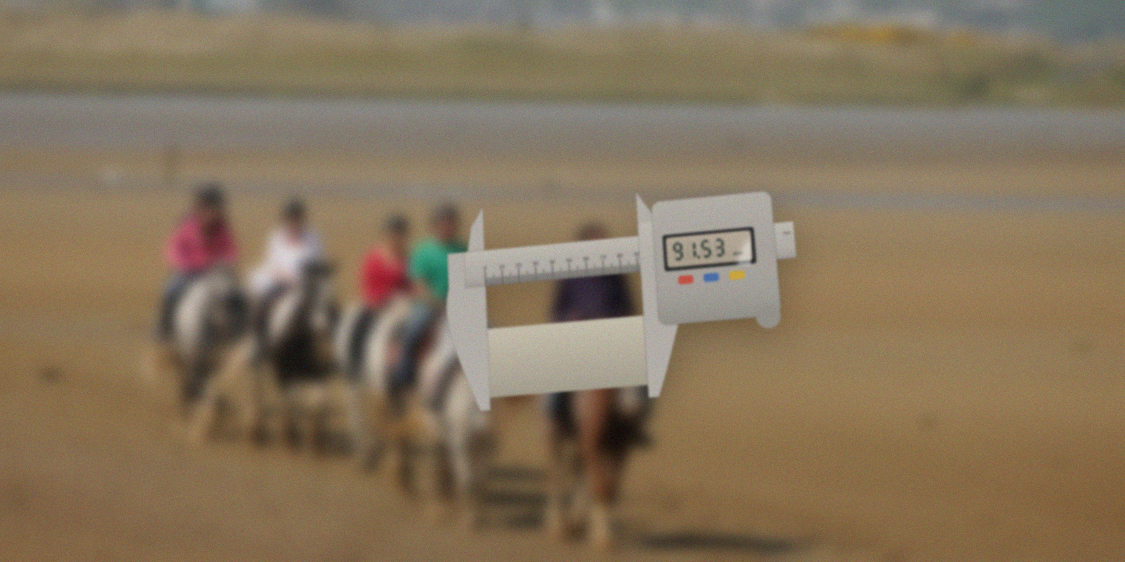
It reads value=91.53 unit=mm
